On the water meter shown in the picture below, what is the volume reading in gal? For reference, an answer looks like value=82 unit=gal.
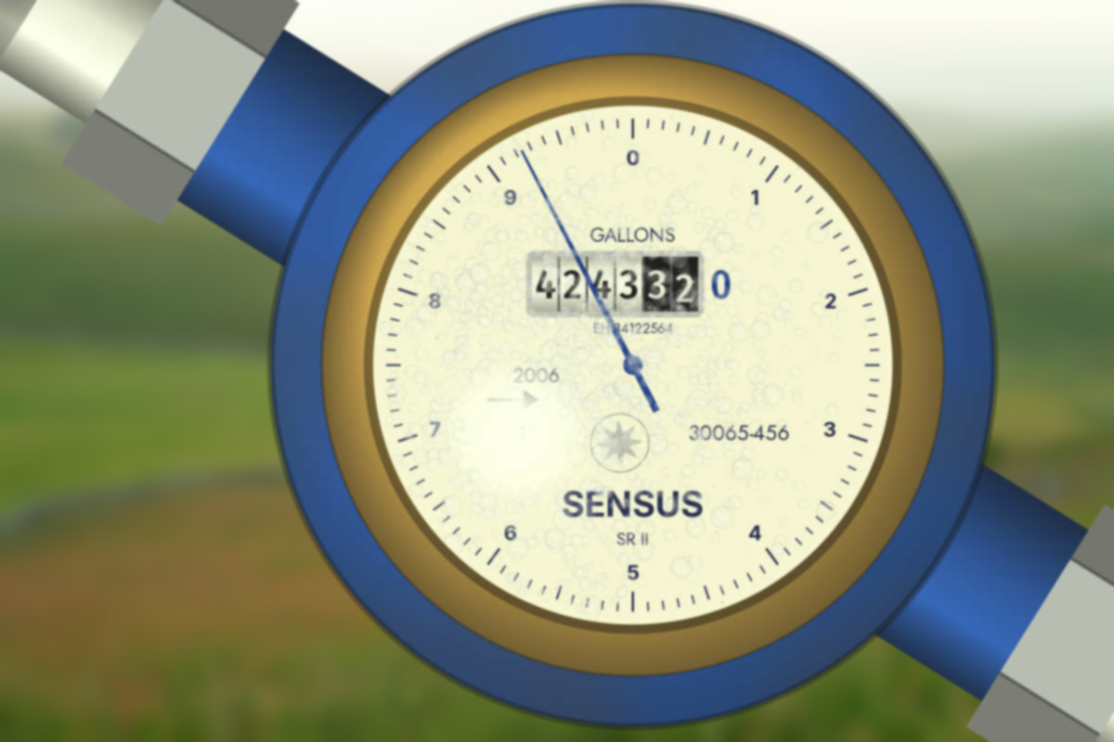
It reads value=4243319.2 unit=gal
